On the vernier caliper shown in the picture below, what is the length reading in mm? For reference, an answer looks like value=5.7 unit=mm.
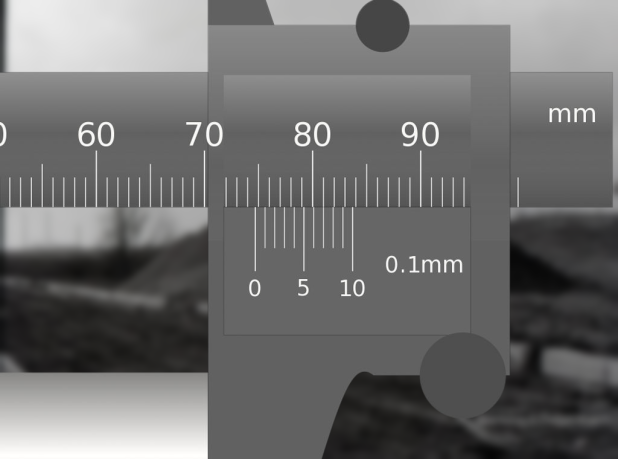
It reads value=74.7 unit=mm
